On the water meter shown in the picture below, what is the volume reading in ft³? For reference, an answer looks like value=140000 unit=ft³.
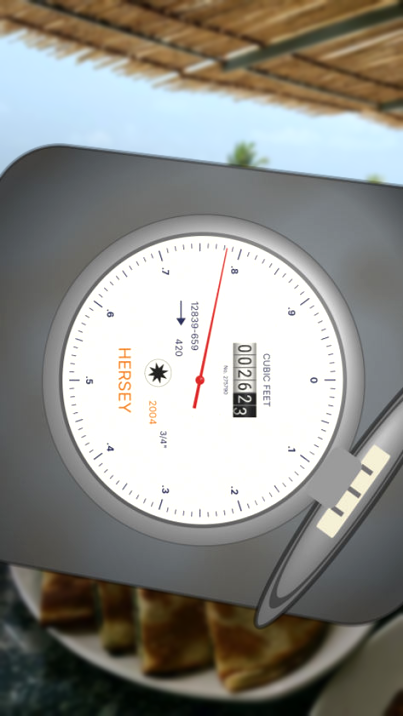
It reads value=2622.78 unit=ft³
